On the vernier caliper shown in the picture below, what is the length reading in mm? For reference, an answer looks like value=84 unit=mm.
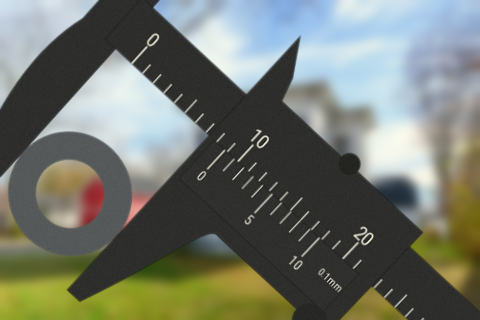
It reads value=8.8 unit=mm
